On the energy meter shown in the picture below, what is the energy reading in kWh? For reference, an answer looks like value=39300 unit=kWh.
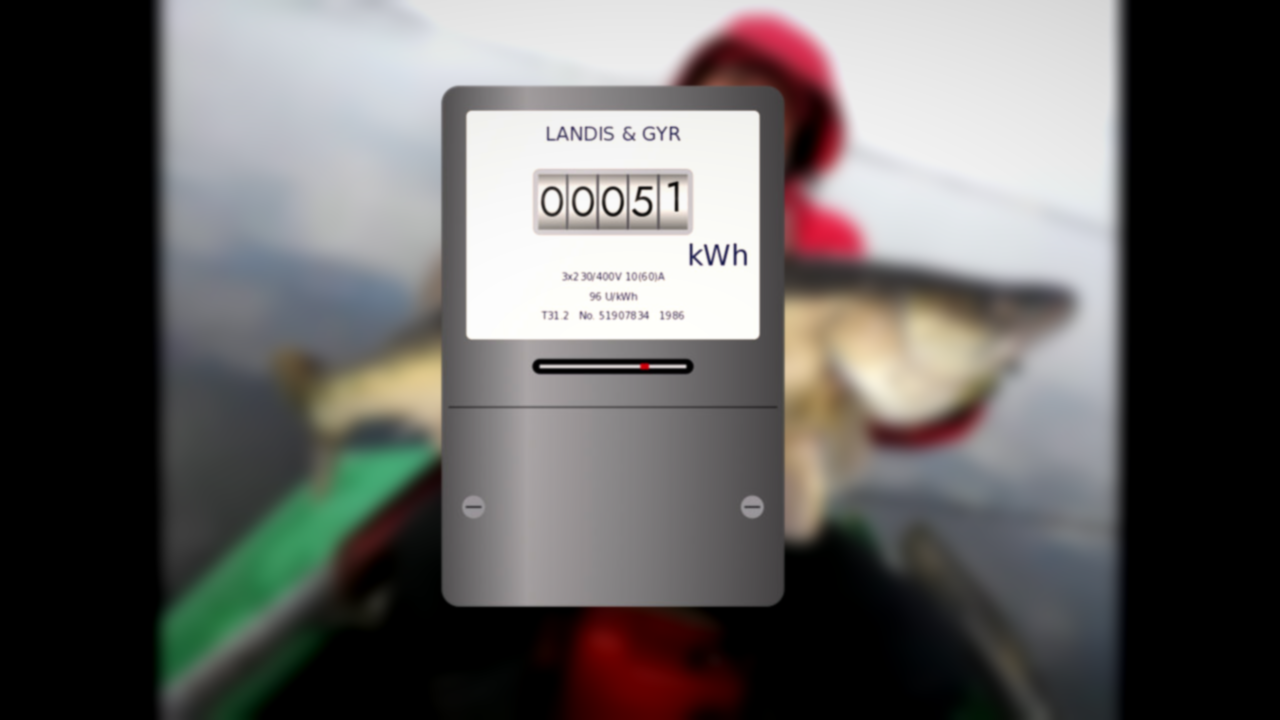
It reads value=51 unit=kWh
